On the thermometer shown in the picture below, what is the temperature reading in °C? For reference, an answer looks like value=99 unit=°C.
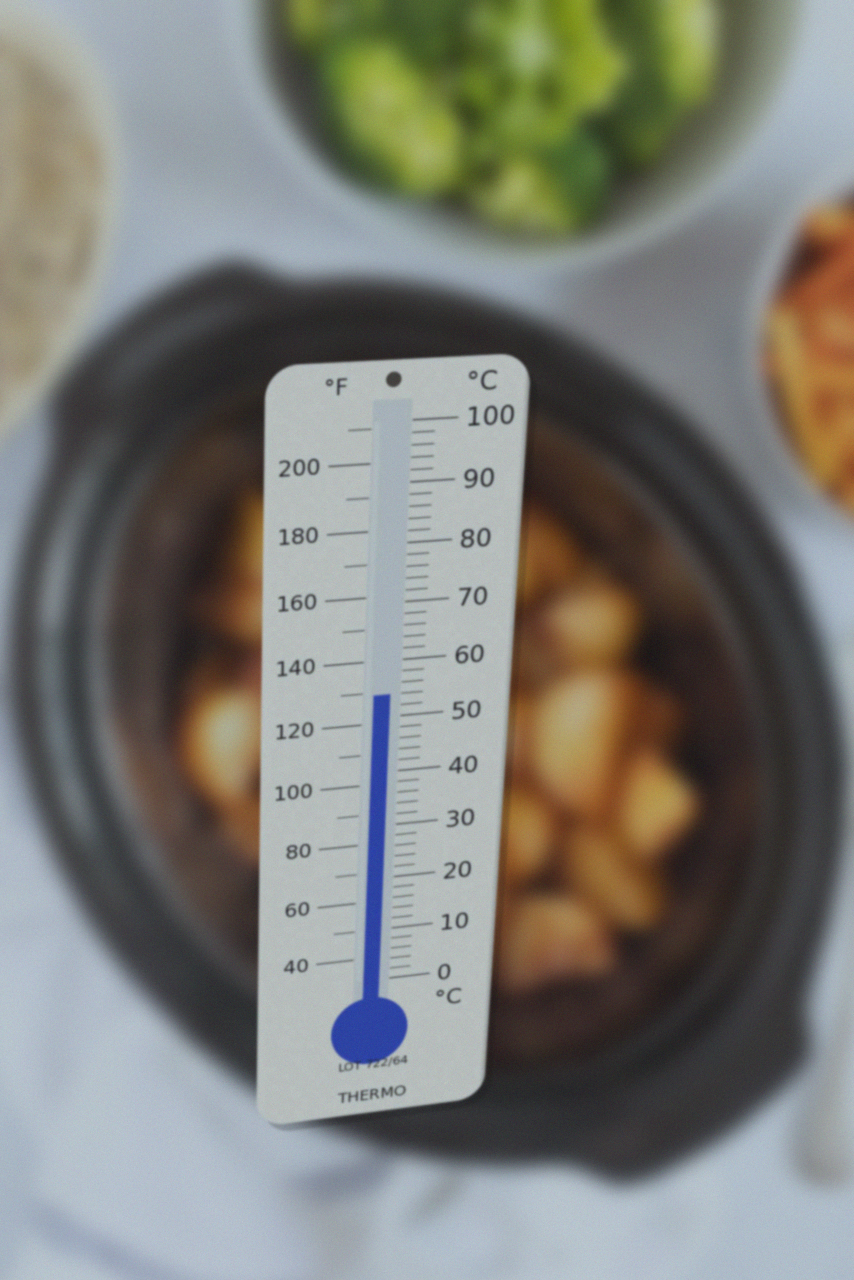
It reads value=54 unit=°C
